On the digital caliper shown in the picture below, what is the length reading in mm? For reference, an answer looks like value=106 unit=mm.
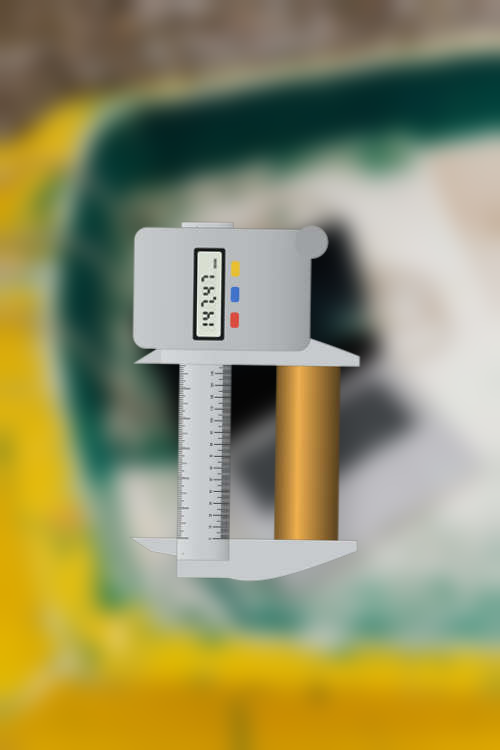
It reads value=147.47 unit=mm
